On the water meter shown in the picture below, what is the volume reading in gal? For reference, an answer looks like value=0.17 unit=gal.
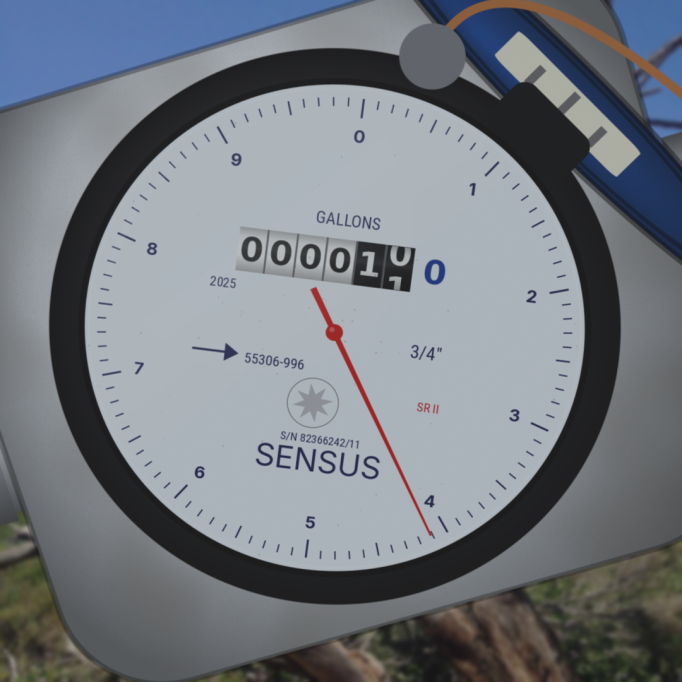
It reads value=104.1 unit=gal
